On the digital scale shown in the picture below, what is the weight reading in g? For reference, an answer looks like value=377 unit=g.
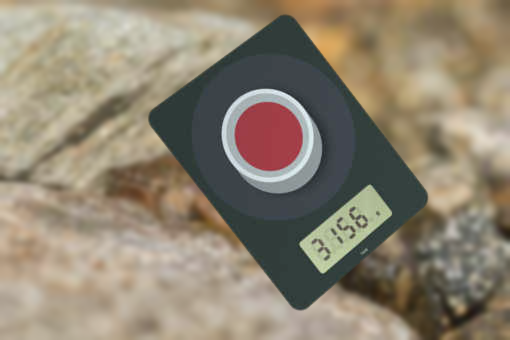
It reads value=3156 unit=g
